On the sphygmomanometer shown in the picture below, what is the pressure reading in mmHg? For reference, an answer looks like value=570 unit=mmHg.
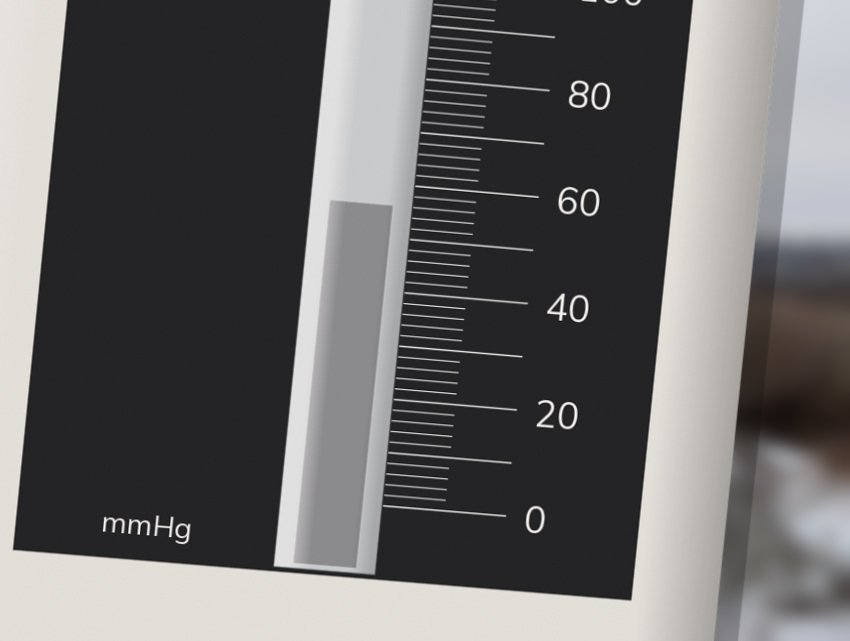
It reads value=56 unit=mmHg
